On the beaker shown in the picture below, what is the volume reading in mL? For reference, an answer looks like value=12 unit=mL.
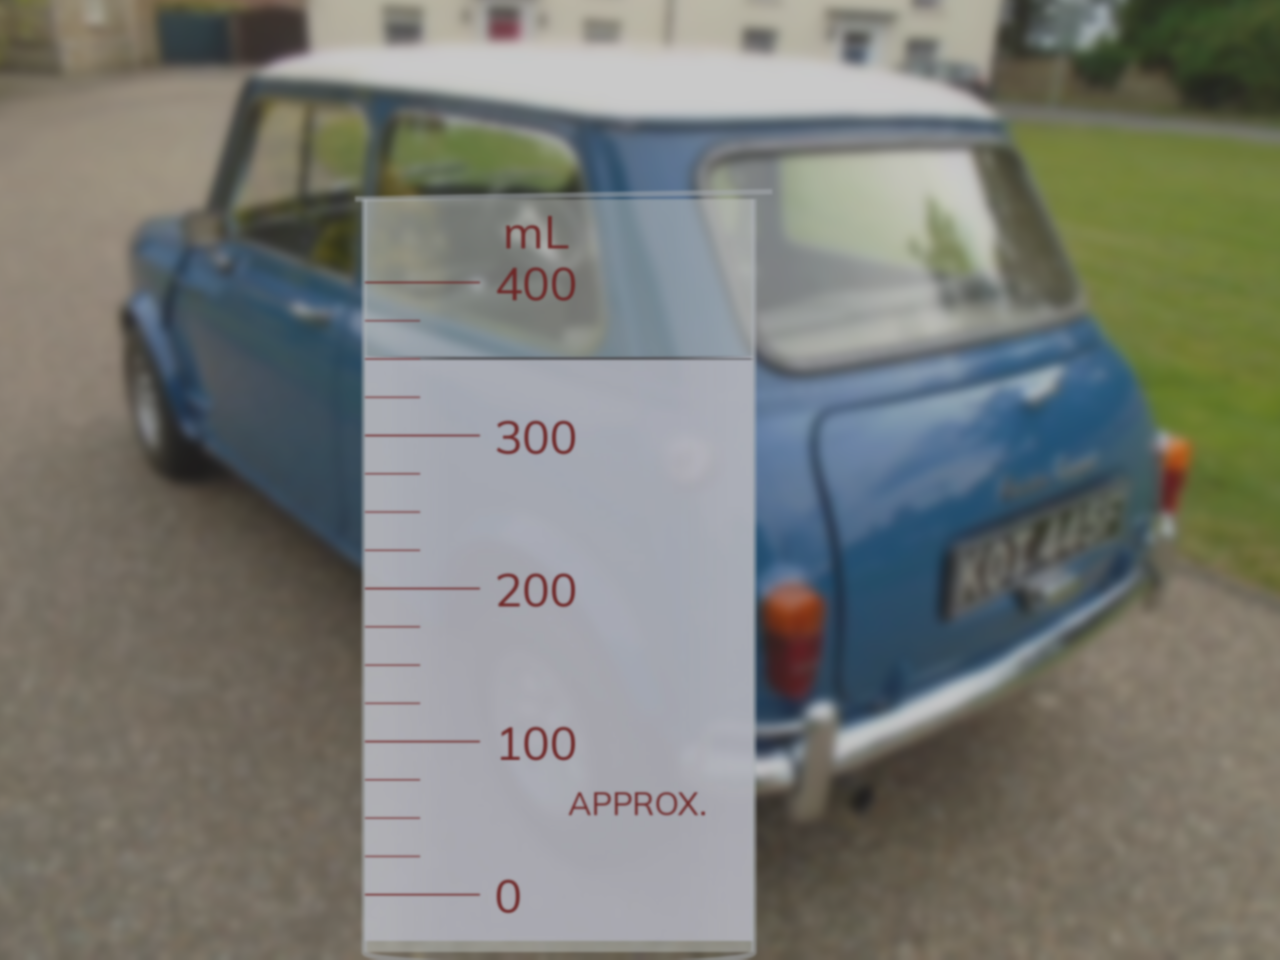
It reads value=350 unit=mL
